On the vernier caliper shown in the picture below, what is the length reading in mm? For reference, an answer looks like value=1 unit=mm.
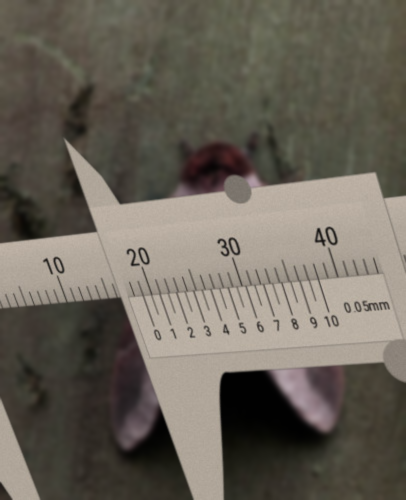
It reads value=19.0 unit=mm
